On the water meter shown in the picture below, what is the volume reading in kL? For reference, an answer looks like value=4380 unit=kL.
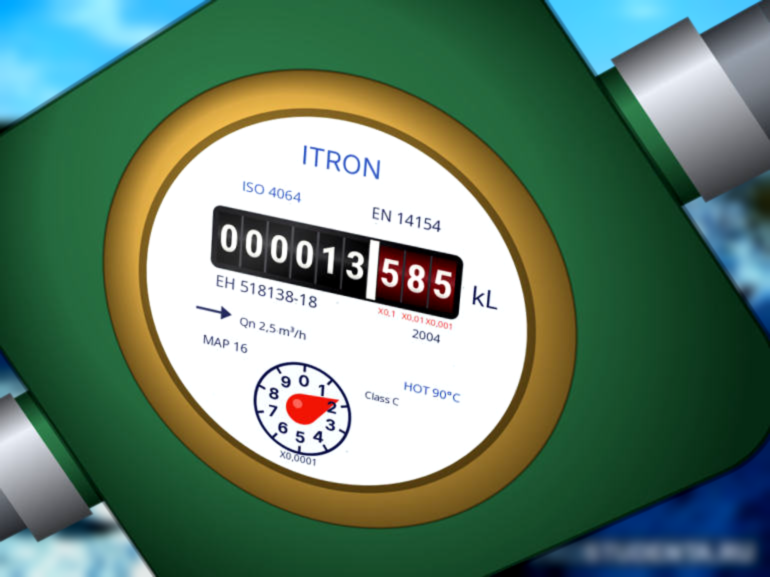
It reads value=13.5851 unit=kL
